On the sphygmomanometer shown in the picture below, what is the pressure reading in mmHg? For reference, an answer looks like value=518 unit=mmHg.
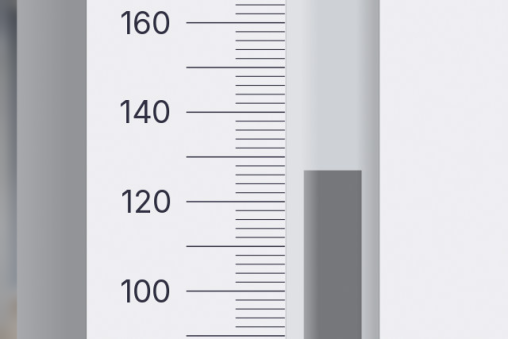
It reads value=127 unit=mmHg
